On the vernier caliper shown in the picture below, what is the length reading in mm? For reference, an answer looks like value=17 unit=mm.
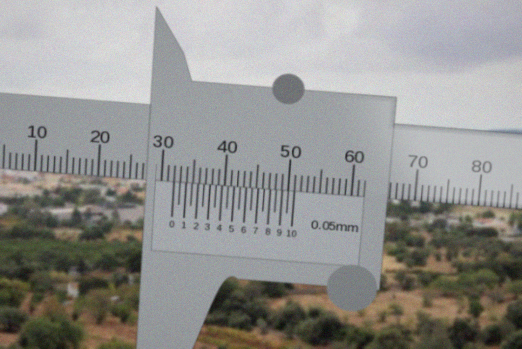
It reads value=32.0 unit=mm
